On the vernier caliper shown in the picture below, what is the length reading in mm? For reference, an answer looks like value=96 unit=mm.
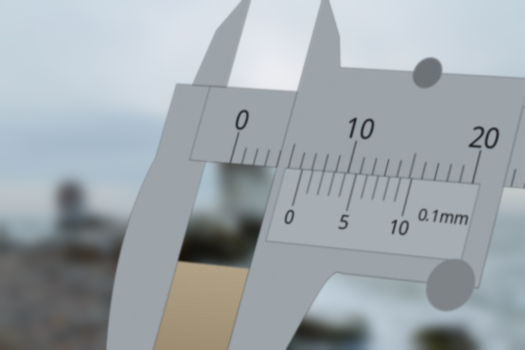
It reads value=6.2 unit=mm
